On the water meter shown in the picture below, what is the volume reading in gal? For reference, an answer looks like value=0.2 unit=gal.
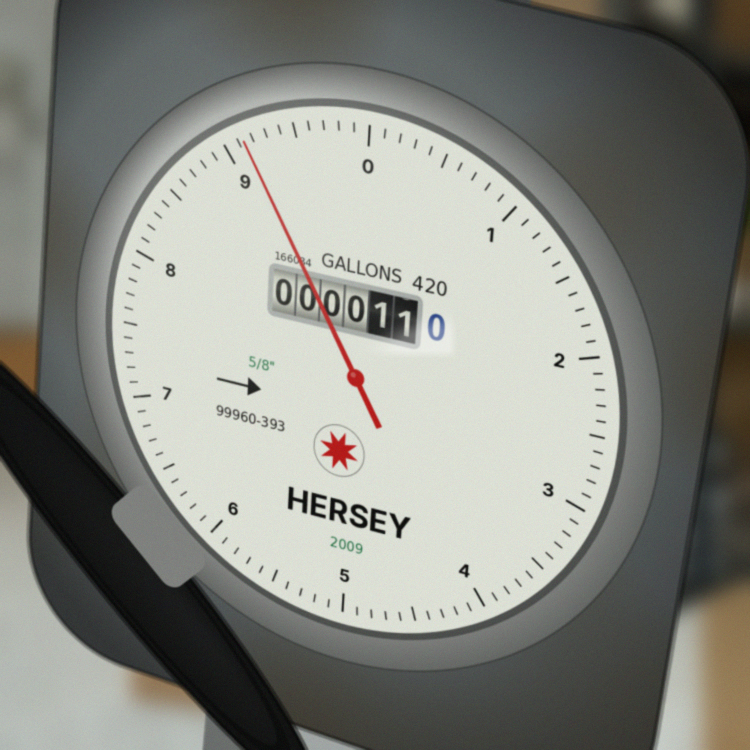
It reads value=109.1 unit=gal
